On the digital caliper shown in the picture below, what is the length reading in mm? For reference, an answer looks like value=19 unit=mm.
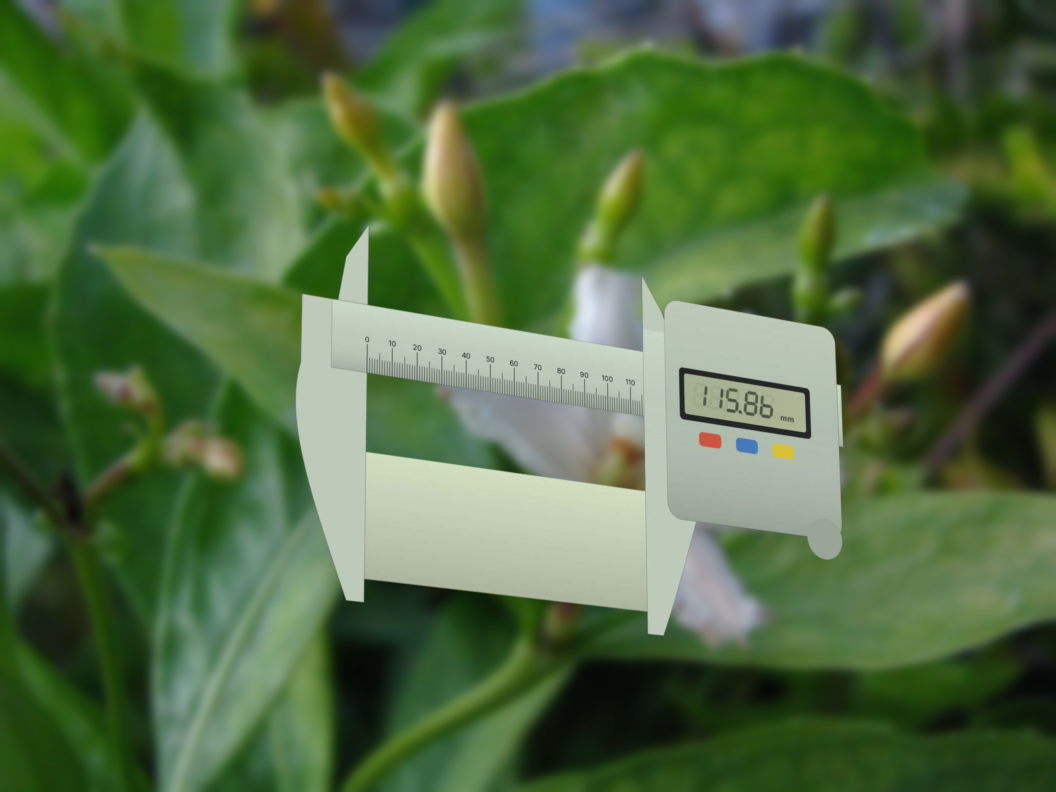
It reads value=115.86 unit=mm
